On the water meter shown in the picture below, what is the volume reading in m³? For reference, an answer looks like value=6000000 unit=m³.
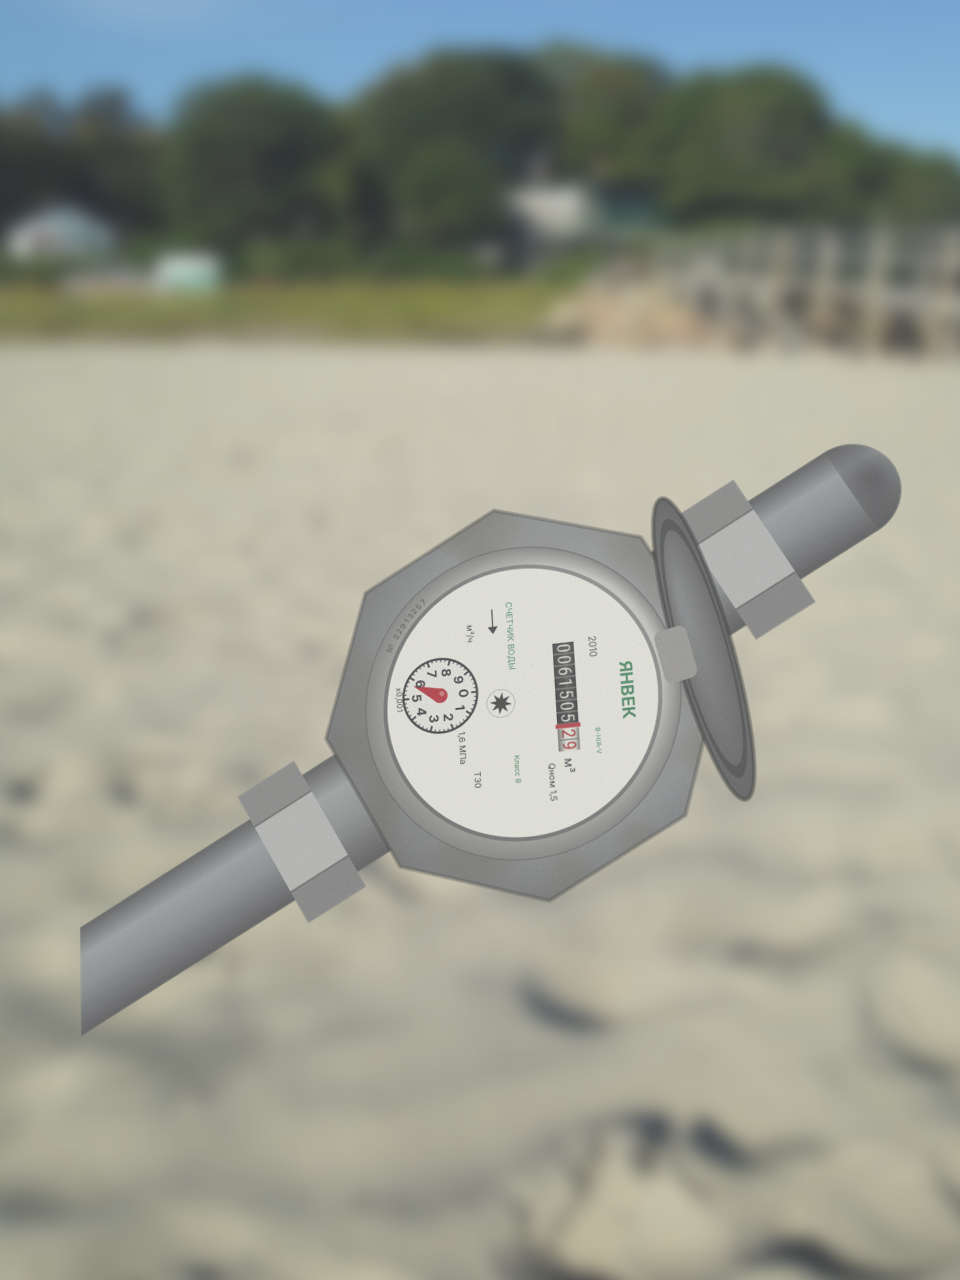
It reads value=61505.295 unit=m³
